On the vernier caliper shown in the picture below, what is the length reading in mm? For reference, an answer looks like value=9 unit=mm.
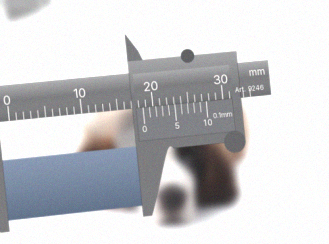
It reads value=18.6 unit=mm
